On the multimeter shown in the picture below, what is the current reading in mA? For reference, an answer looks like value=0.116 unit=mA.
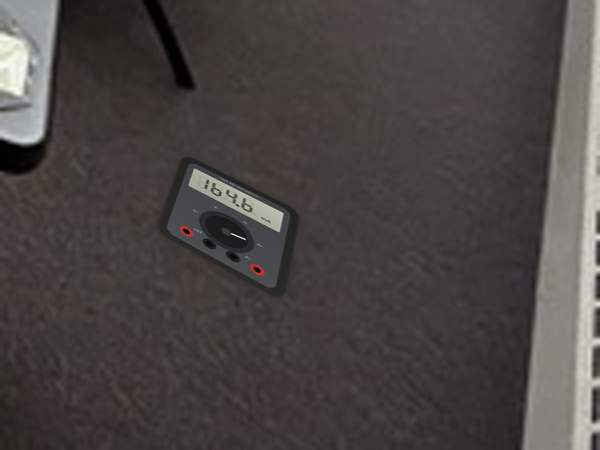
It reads value=164.6 unit=mA
